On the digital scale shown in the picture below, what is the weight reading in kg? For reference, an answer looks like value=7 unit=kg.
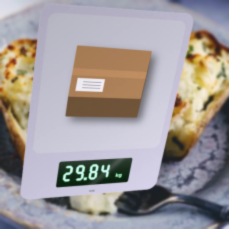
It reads value=29.84 unit=kg
